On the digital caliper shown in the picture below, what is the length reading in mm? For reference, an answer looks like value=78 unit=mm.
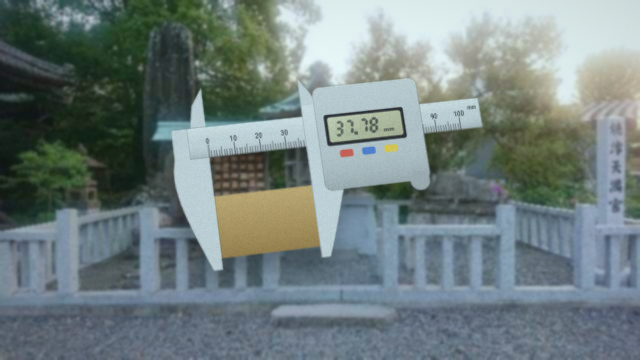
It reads value=37.78 unit=mm
